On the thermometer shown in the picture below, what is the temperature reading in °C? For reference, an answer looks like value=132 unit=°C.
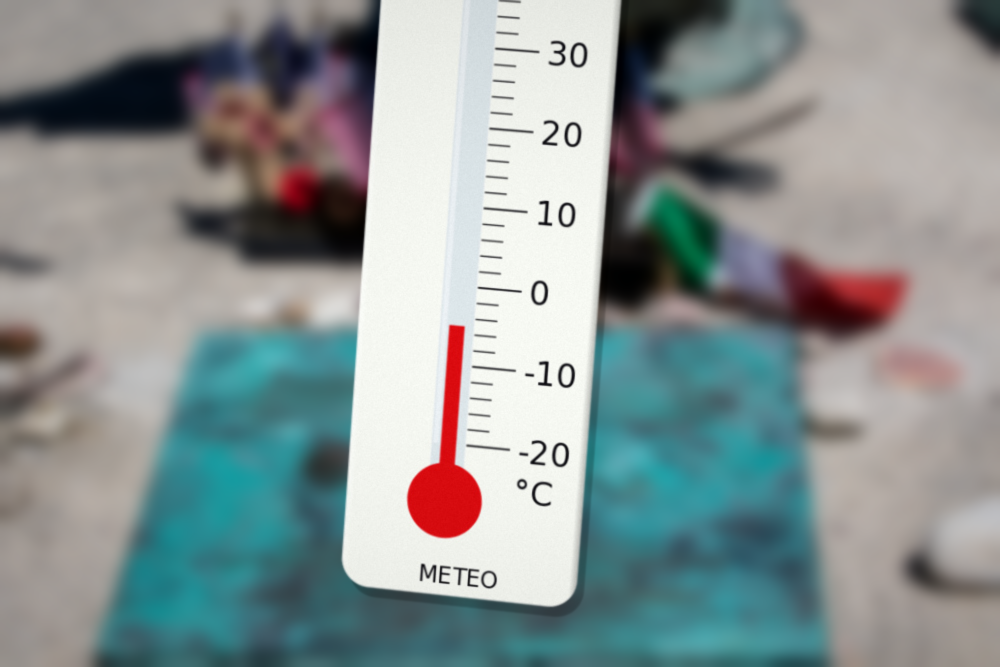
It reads value=-5 unit=°C
